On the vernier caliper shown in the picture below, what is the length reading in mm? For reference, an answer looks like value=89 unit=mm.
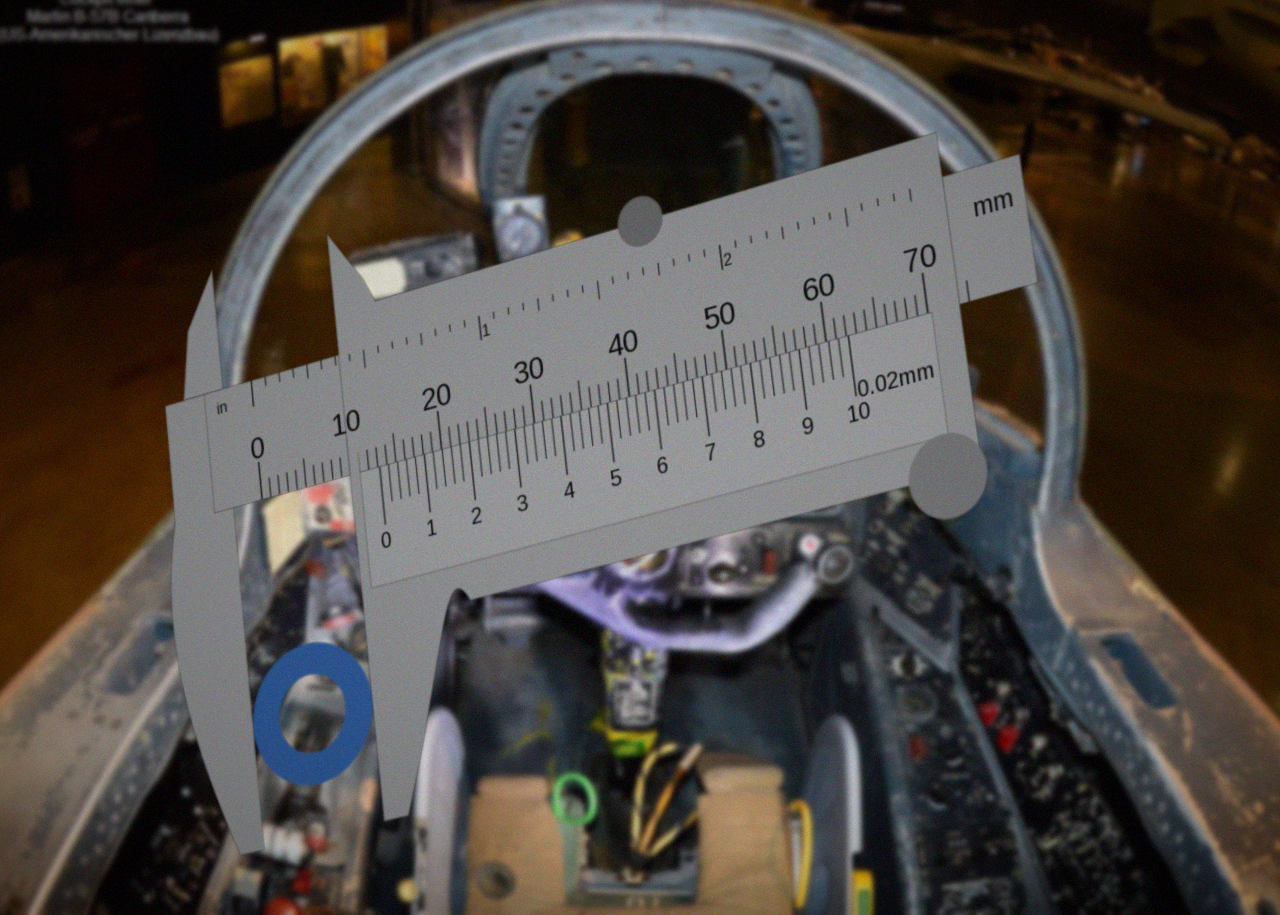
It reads value=13.2 unit=mm
